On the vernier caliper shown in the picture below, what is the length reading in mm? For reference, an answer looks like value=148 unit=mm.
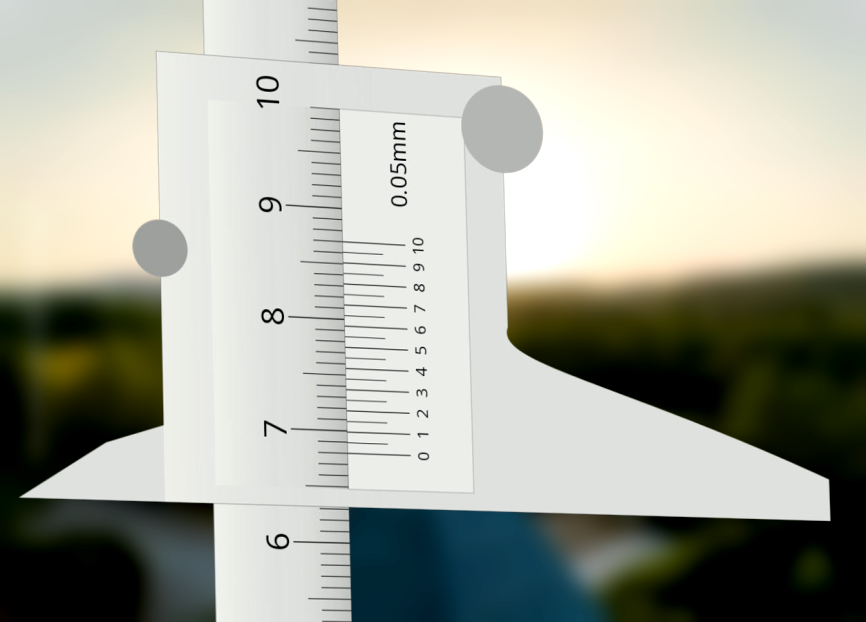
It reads value=68.0 unit=mm
